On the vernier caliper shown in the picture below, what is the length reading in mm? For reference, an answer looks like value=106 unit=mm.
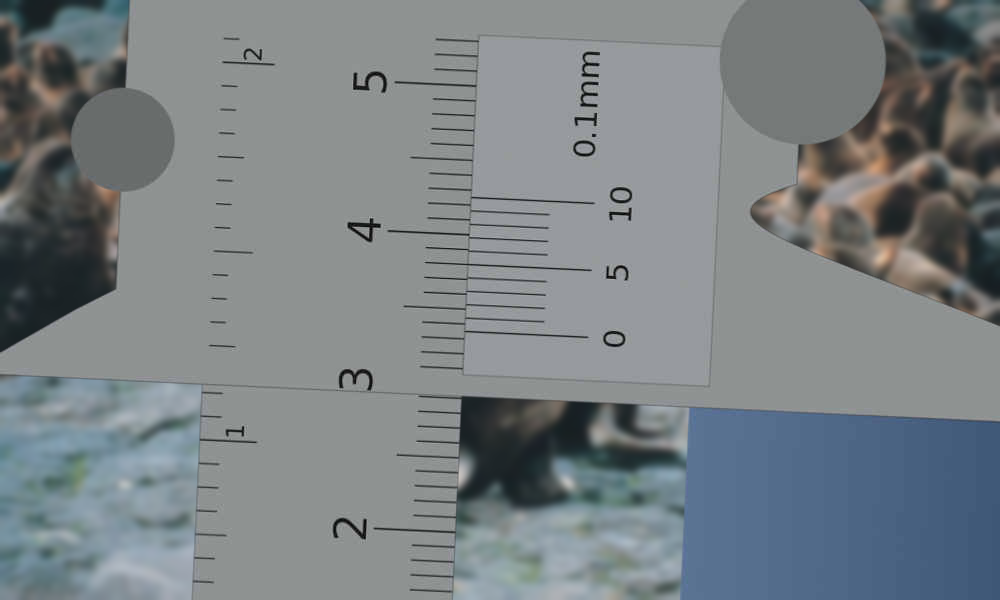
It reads value=33.5 unit=mm
